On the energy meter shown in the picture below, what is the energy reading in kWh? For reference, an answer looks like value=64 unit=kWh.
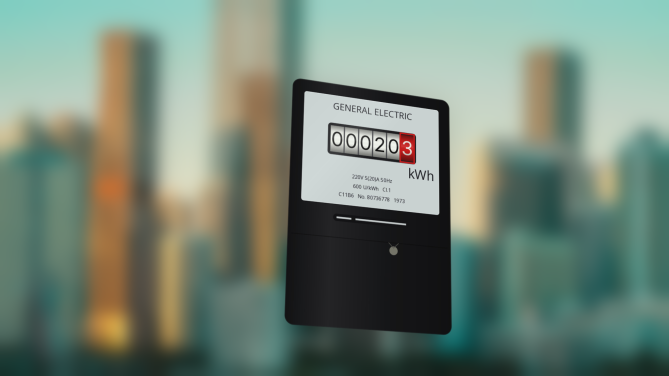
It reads value=20.3 unit=kWh
